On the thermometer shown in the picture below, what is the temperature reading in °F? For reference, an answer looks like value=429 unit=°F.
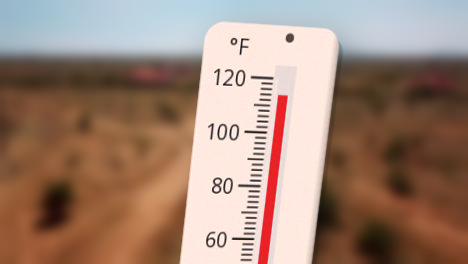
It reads value=114 unit=°F
